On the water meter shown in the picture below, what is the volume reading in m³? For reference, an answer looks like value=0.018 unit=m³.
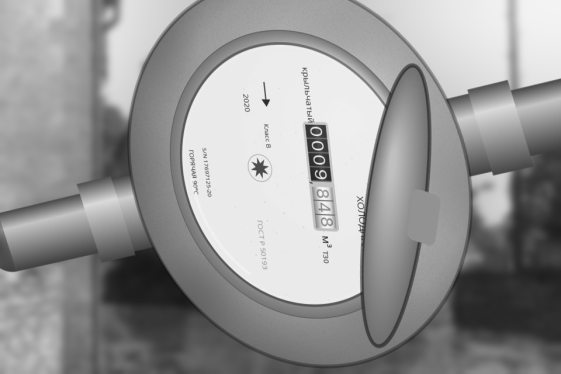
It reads value=9.848 unit=m³
